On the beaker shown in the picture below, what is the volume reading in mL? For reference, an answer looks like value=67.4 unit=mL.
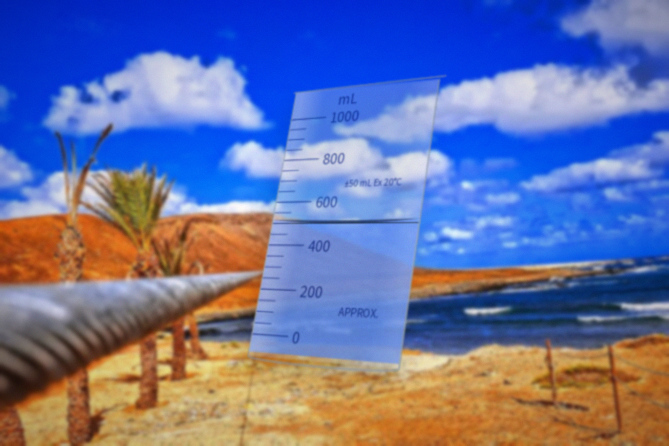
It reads value=500 unit=mL
